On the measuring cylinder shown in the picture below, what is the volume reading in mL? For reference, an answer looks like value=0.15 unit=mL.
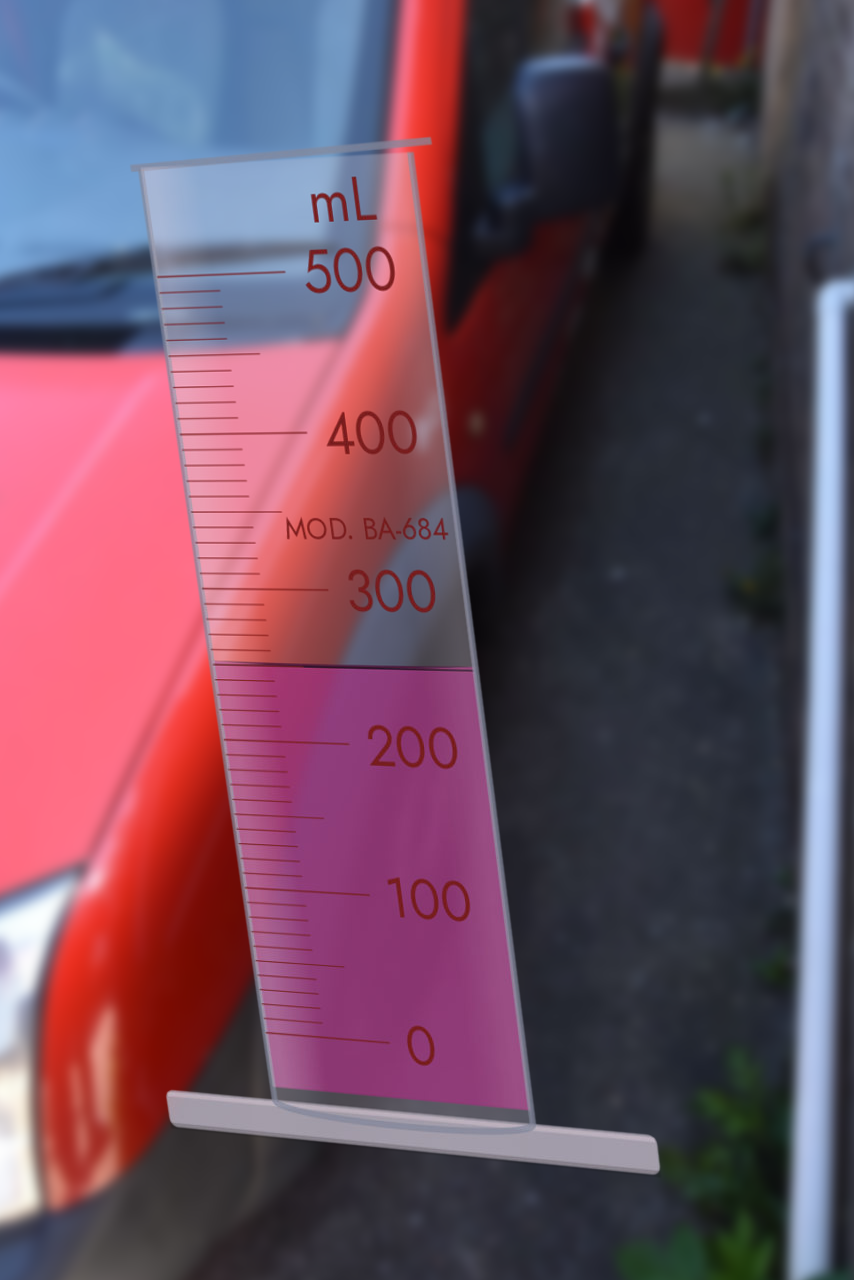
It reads value=250 unit=mL
